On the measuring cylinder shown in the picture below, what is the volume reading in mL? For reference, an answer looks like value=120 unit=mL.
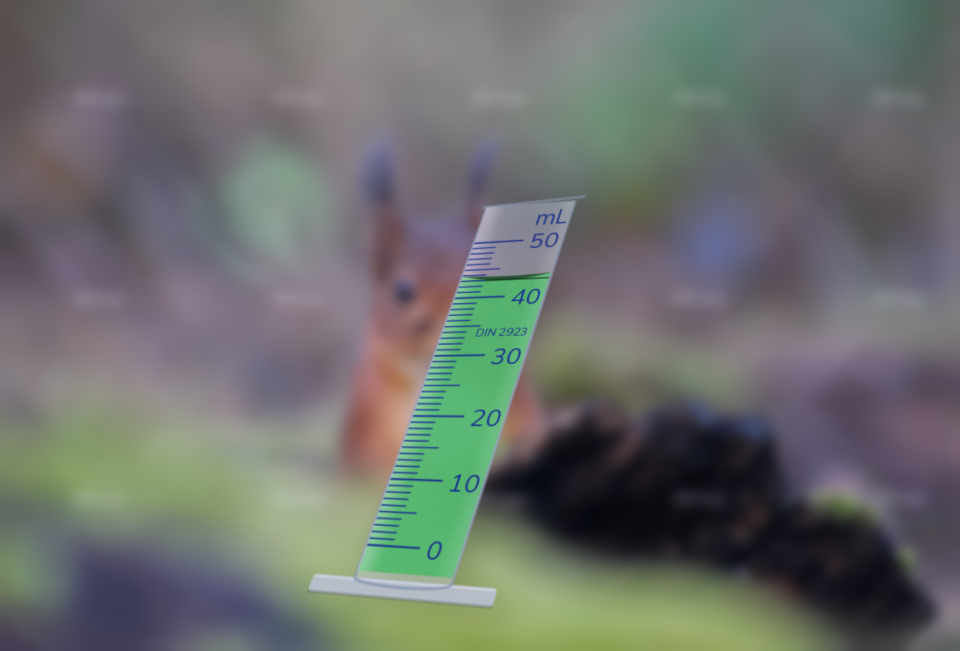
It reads value=43 unit=mL
